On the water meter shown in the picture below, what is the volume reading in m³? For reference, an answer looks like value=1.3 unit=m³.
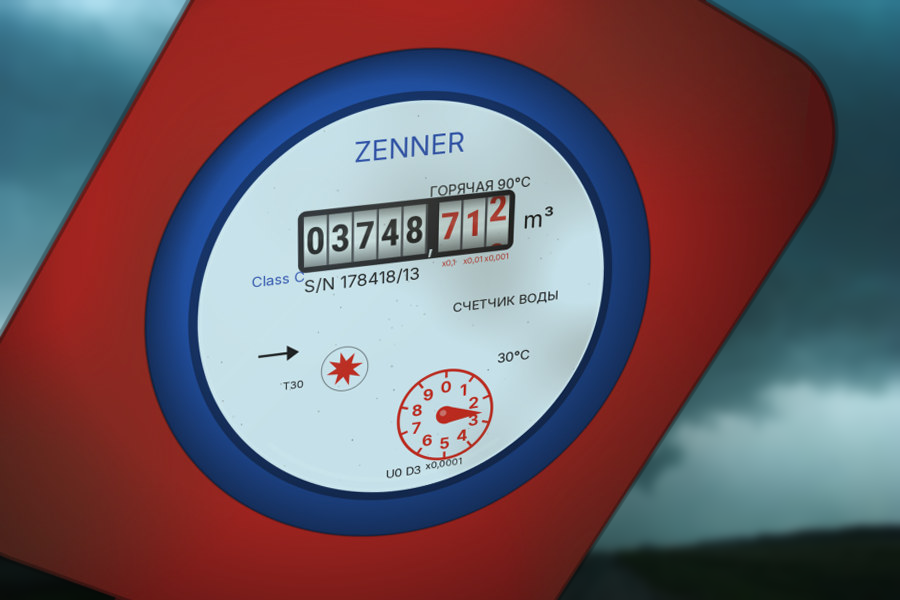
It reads value=3748.7122 unit=m³
